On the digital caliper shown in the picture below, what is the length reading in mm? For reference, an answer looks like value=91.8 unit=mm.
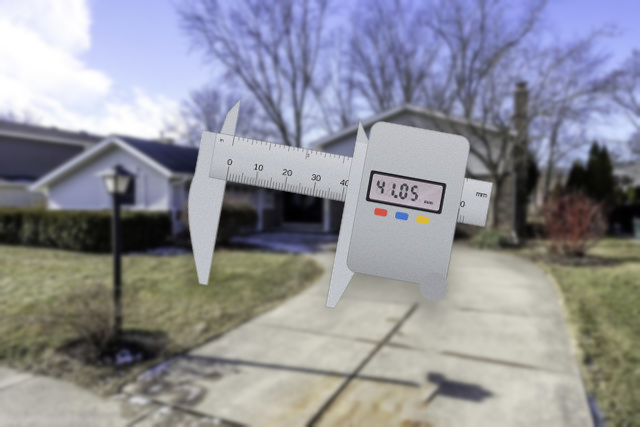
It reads value=41.05 unit=mm
